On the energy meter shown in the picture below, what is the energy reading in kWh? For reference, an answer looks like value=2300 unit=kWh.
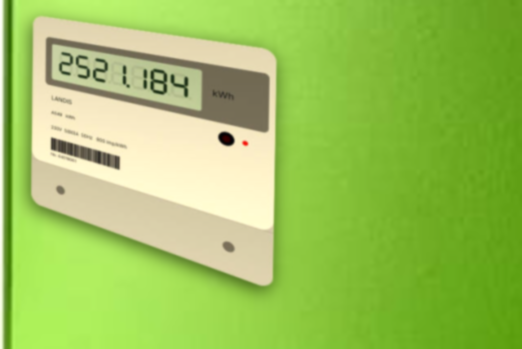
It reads value=2521.184 unit=kWh
